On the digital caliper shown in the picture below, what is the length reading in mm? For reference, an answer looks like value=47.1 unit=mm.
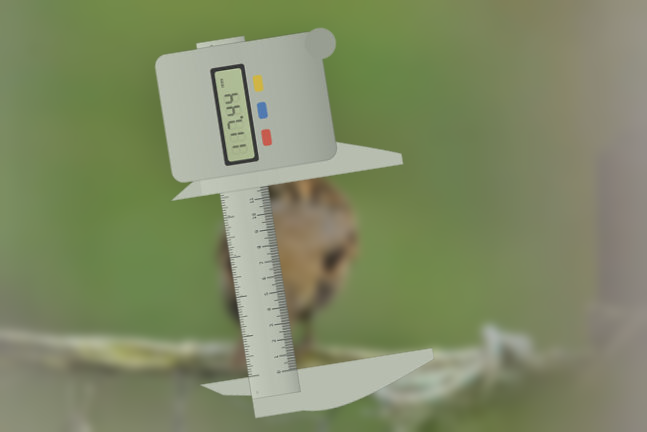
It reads value=117.44 unit=mm
